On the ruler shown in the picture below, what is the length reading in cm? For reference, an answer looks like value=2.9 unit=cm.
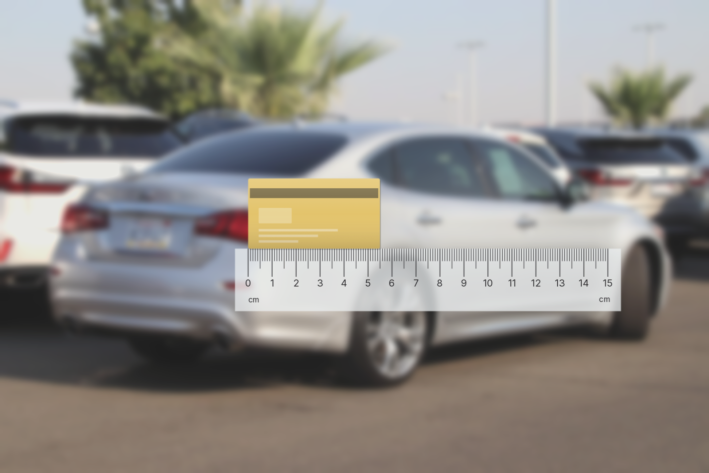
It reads value=5.5 unit=cm
